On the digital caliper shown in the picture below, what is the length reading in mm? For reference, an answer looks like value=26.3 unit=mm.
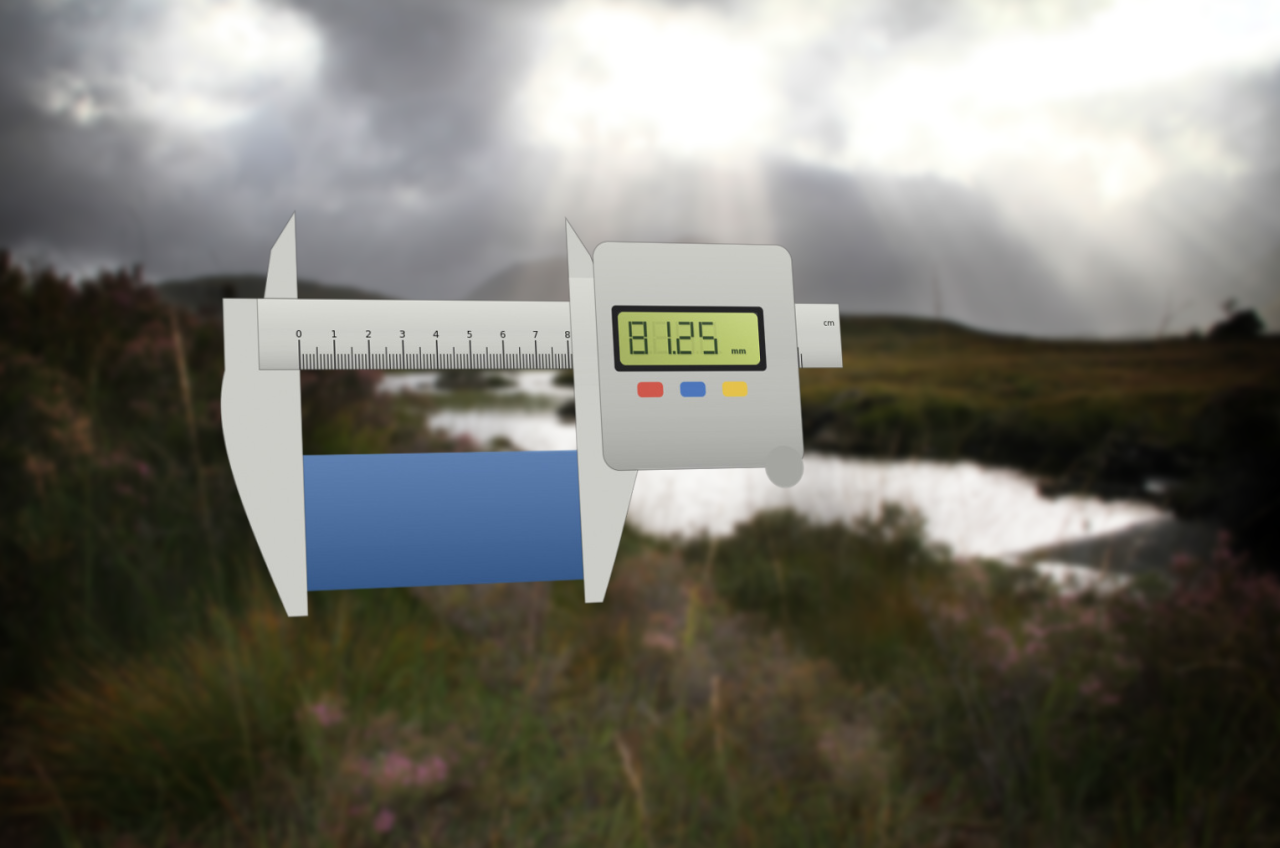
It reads value=81.25 unit=mm
